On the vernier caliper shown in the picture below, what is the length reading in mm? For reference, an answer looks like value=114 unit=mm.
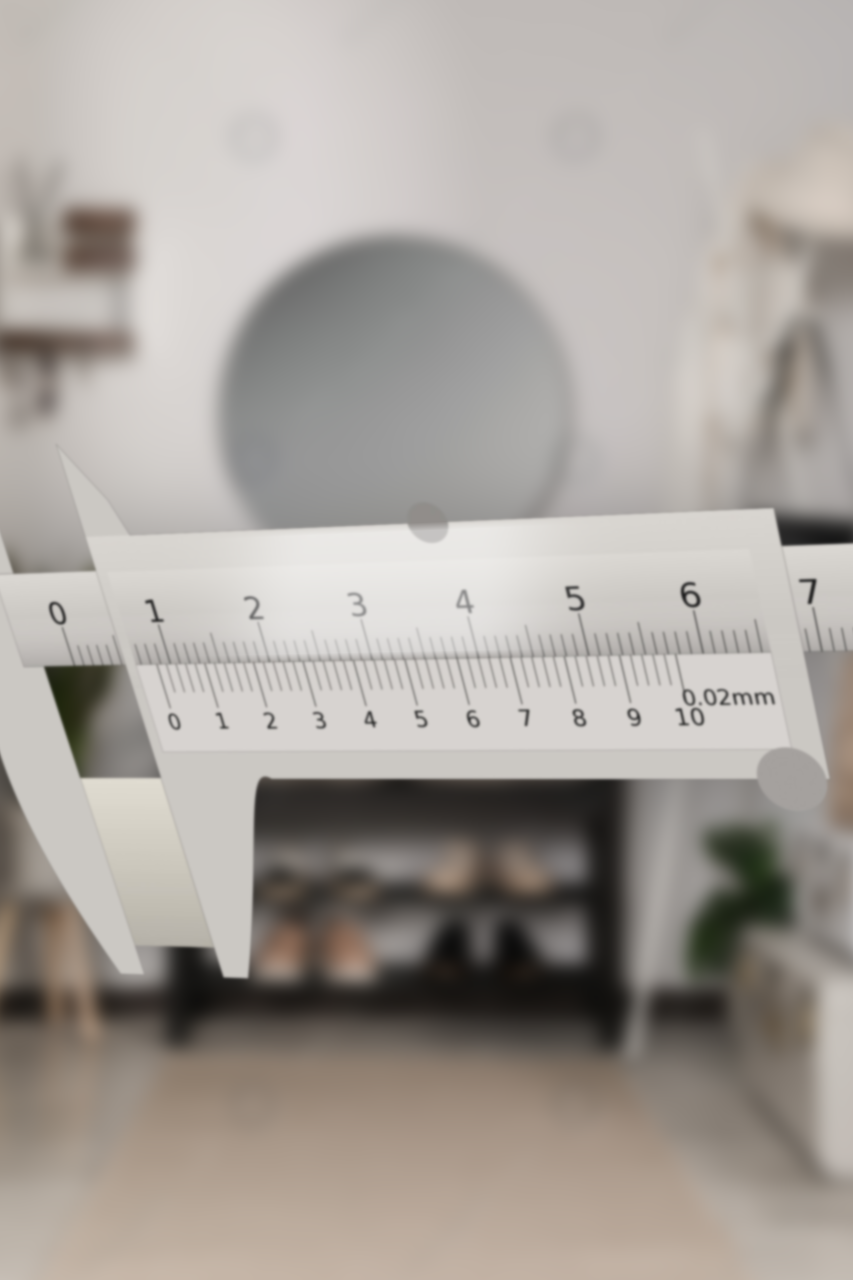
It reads value=8.6 unit=mm
